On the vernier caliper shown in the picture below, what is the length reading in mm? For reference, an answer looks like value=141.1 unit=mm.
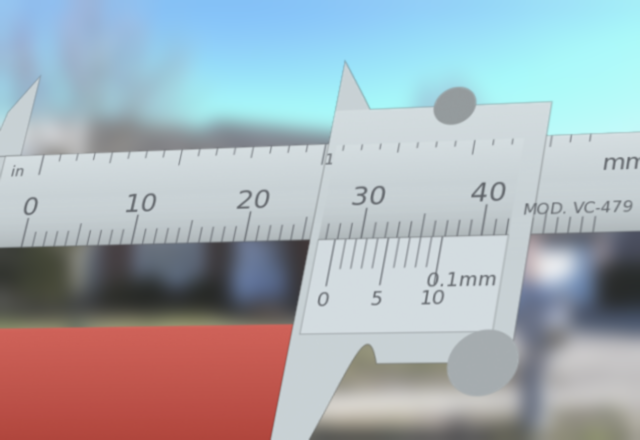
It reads value=27.8 unit=mm
